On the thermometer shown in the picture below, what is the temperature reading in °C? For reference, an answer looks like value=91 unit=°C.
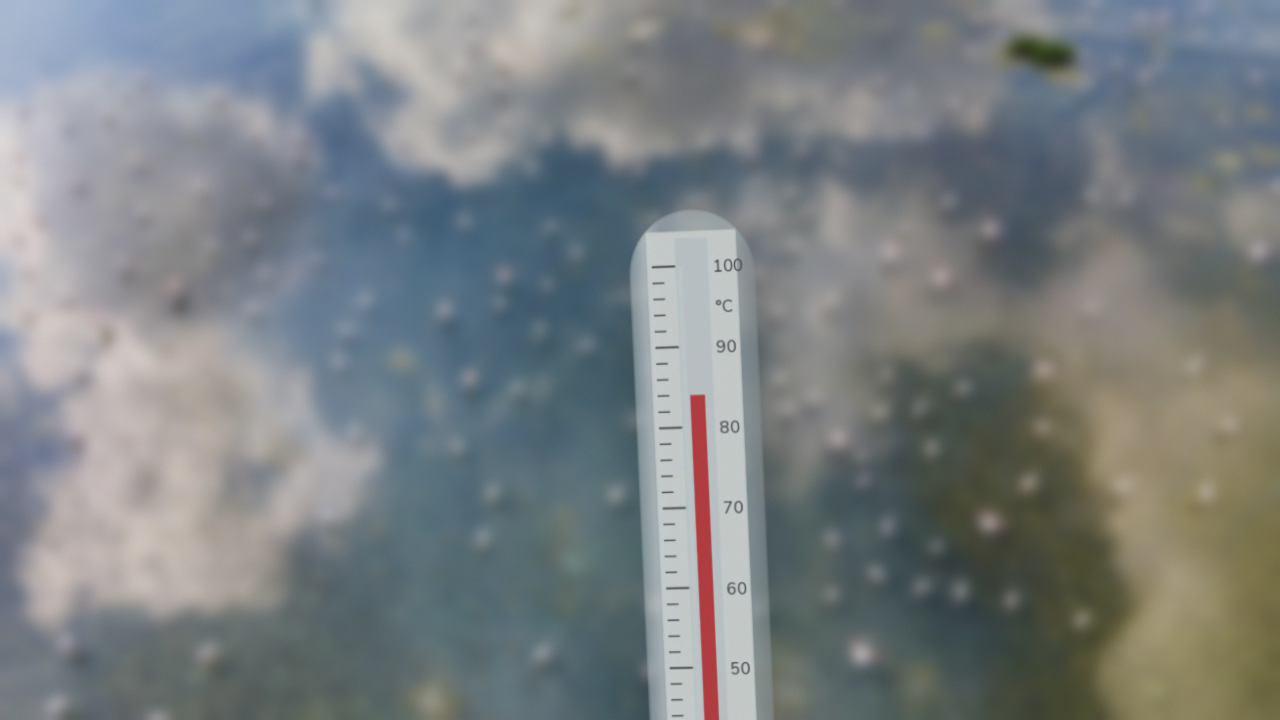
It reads value=84 unit=°C
